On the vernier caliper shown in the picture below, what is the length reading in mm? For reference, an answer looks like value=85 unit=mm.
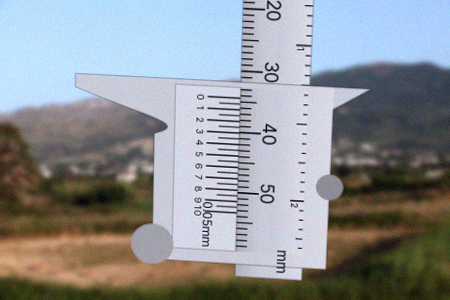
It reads value=34.4 unit=mm
